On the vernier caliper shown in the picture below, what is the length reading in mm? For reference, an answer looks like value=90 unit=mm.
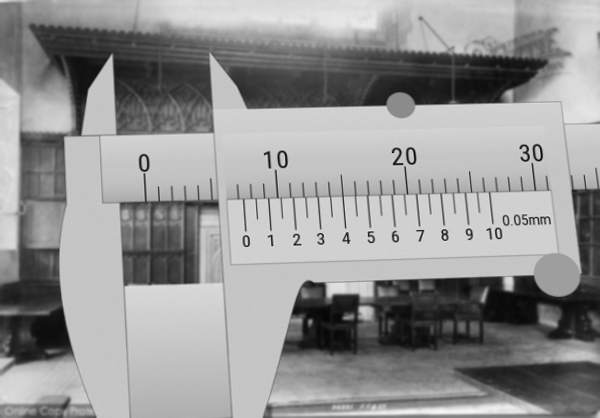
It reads value=7.4 unit=mm
